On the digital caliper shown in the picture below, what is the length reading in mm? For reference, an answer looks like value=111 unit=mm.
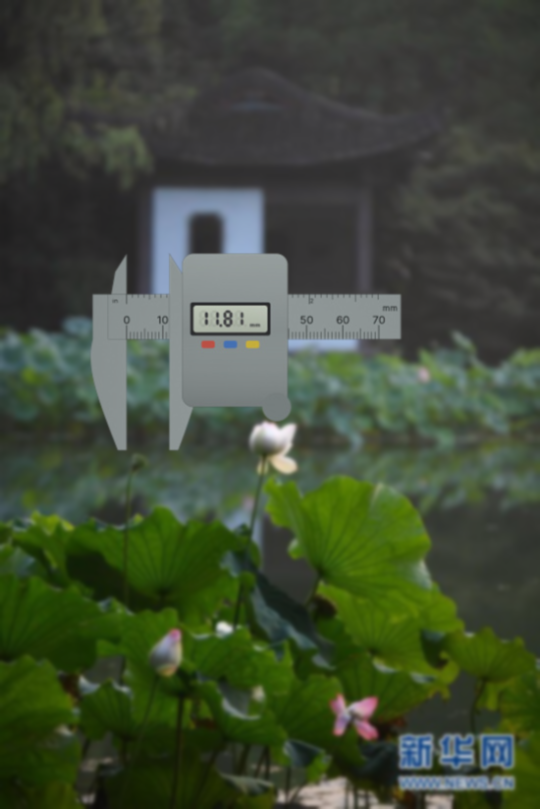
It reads value=11.81 unit=mm
